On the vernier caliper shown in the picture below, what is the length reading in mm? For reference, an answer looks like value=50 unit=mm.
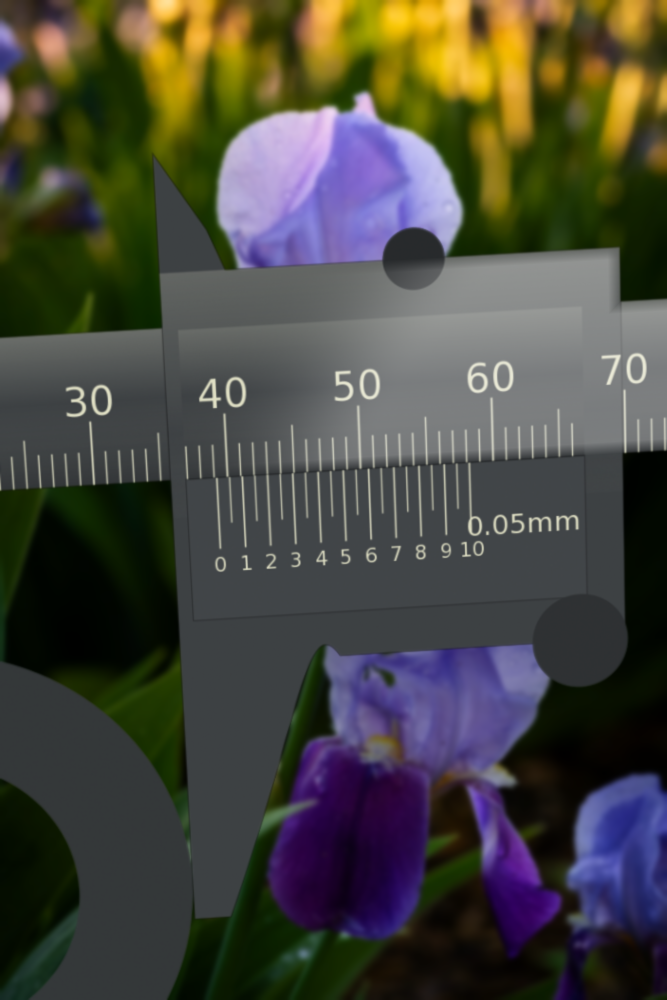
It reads value=39.2 unit=mm
